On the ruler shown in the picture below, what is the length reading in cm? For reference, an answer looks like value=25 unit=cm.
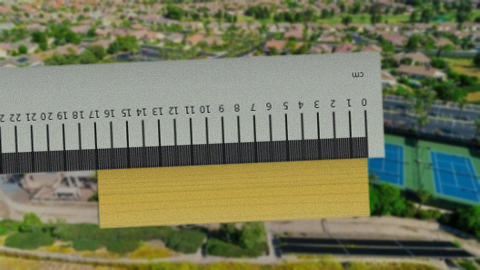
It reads value=17 unit=cm
